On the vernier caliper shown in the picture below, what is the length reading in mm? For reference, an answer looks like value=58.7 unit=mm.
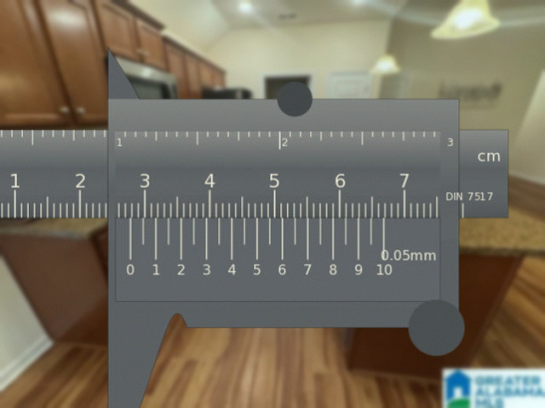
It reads value=27.8 unit=mm
